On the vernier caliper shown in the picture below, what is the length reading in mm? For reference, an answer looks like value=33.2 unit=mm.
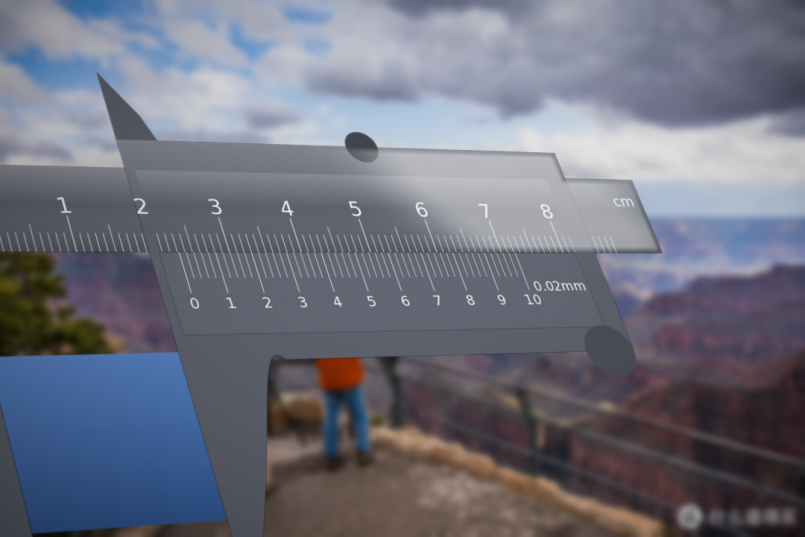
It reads value=23.2 unit=mm
